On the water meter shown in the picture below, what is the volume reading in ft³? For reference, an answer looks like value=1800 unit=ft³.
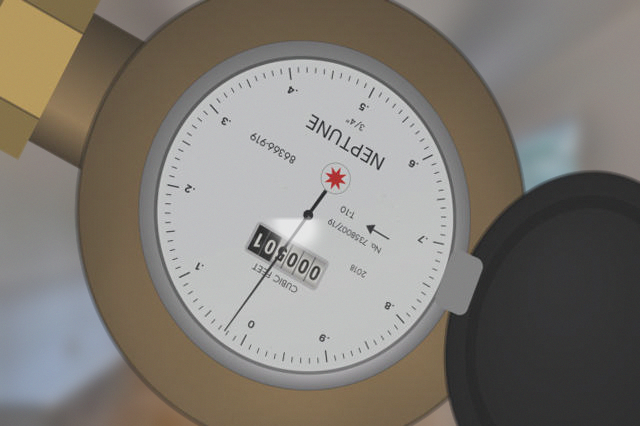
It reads value=501.02 unit=ft³
